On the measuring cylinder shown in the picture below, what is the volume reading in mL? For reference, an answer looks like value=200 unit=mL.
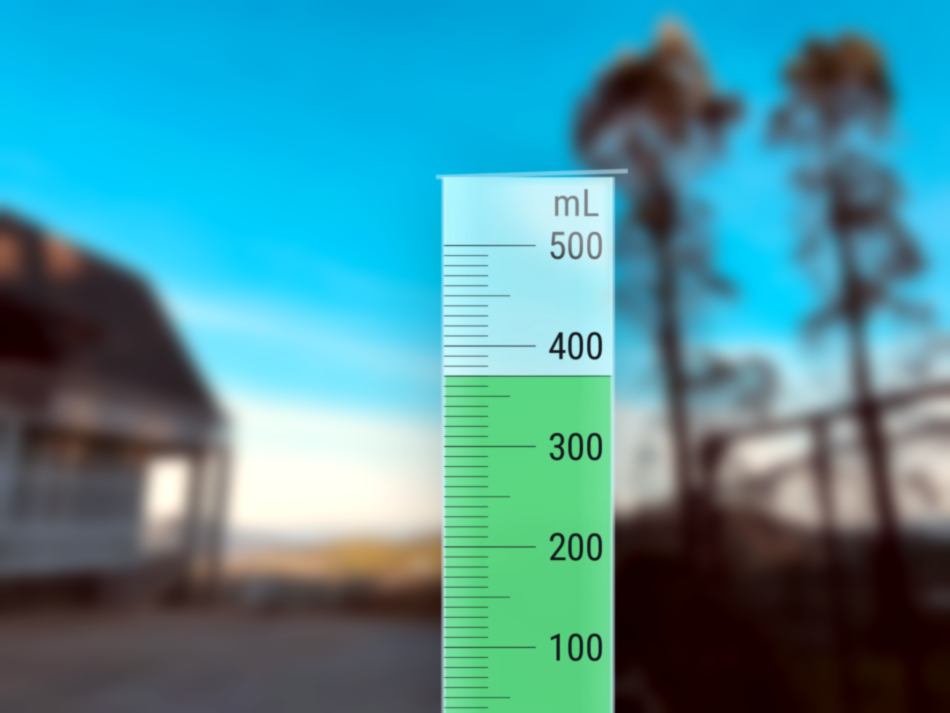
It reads value=370 unit=mL
